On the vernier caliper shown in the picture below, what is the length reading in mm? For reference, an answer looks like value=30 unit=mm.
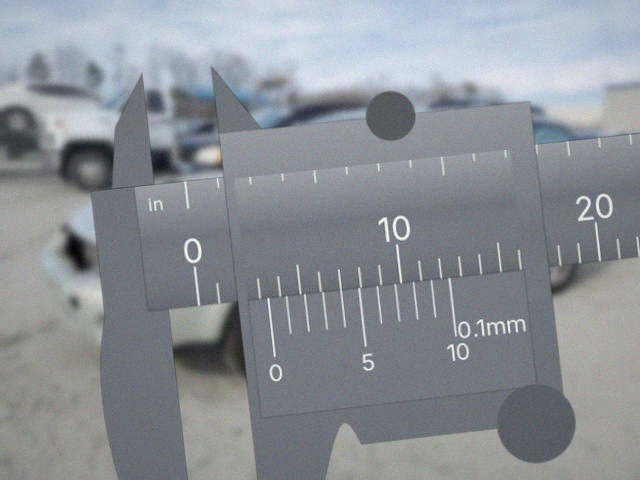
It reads value=3.4 unit=mm
